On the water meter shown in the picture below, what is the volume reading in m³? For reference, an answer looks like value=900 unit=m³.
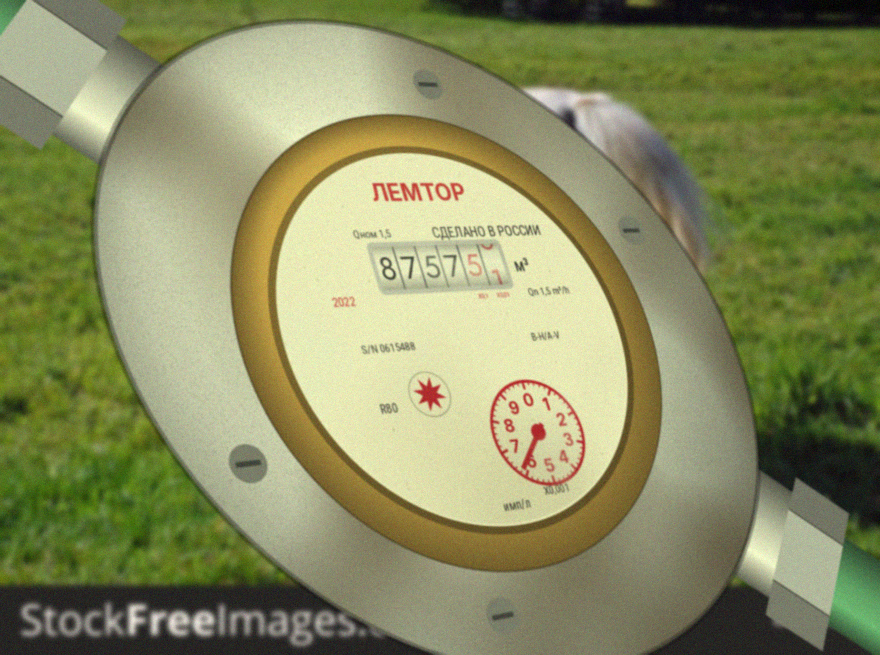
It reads value=8757.506 unit=m³
